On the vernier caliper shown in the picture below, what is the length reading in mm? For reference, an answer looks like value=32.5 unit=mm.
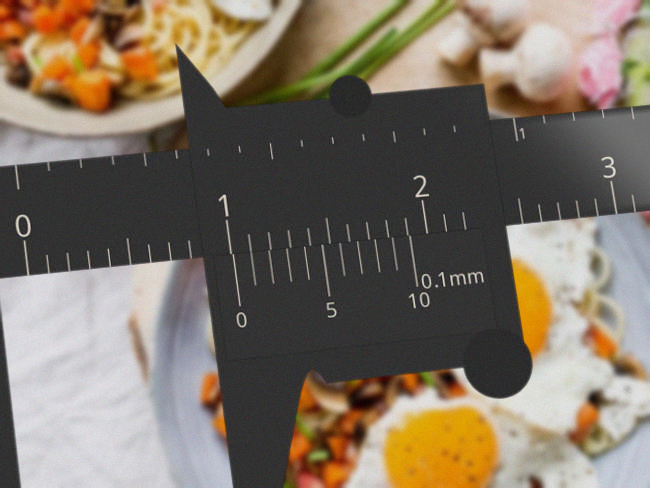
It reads value=10.1 unit=mm
